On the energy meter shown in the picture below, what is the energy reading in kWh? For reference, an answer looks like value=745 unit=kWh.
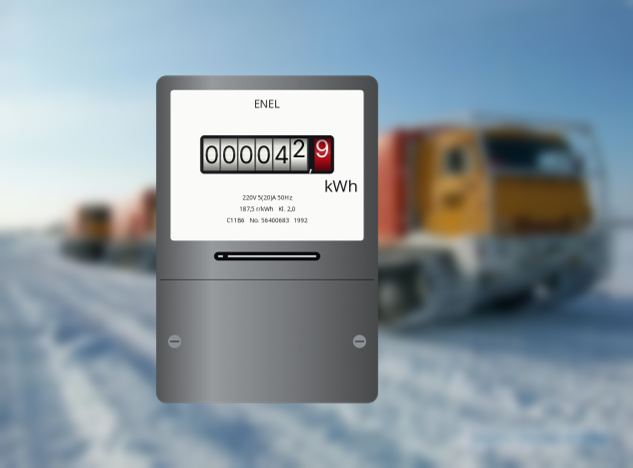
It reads value=42.9 unit=kWh
